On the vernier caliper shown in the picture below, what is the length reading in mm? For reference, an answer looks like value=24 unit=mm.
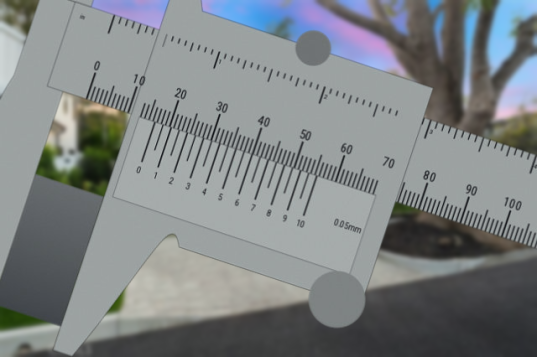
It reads value=16.5 unit=mm
